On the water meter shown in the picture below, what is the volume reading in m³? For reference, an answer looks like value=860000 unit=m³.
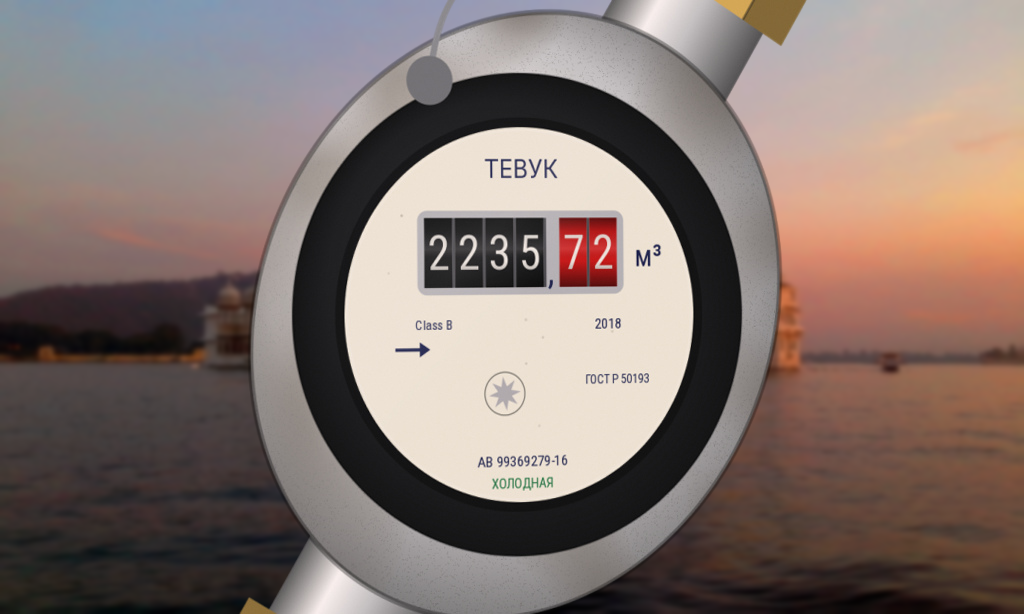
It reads value=2235.72 unit=m³
